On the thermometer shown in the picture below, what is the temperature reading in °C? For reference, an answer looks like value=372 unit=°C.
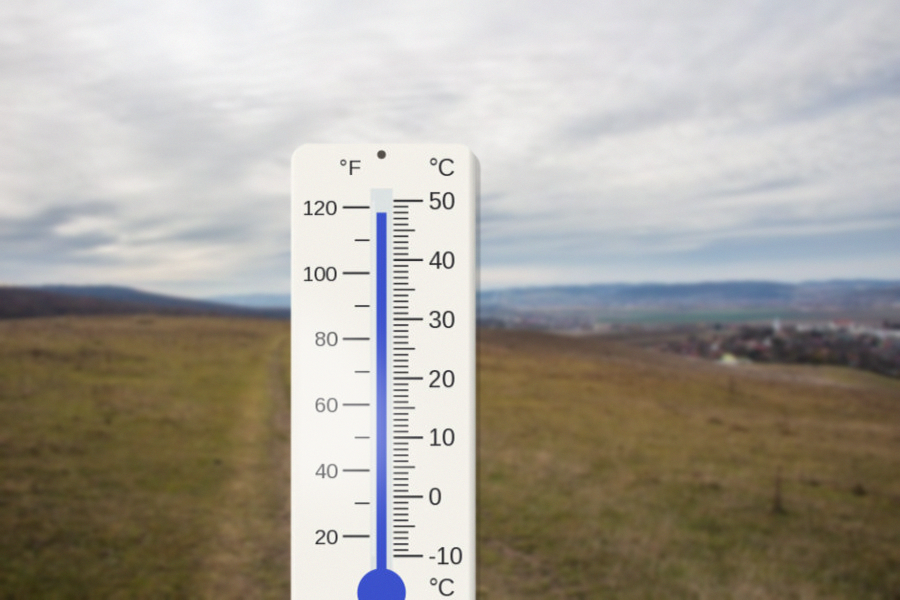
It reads value=48 unit=°C
